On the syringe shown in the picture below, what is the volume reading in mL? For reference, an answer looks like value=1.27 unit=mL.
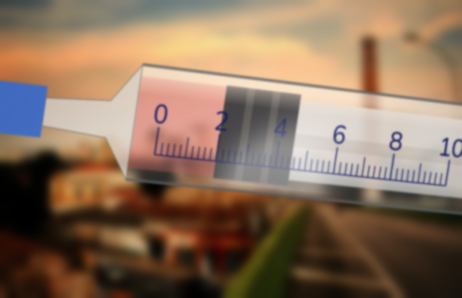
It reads value=2 unit=mL
